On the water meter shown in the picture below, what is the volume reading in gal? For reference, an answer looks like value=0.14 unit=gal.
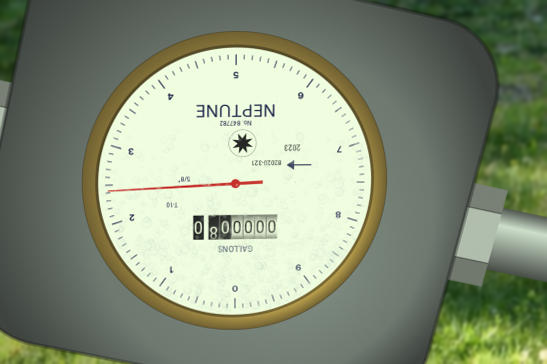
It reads value=82.4 unit=gal
